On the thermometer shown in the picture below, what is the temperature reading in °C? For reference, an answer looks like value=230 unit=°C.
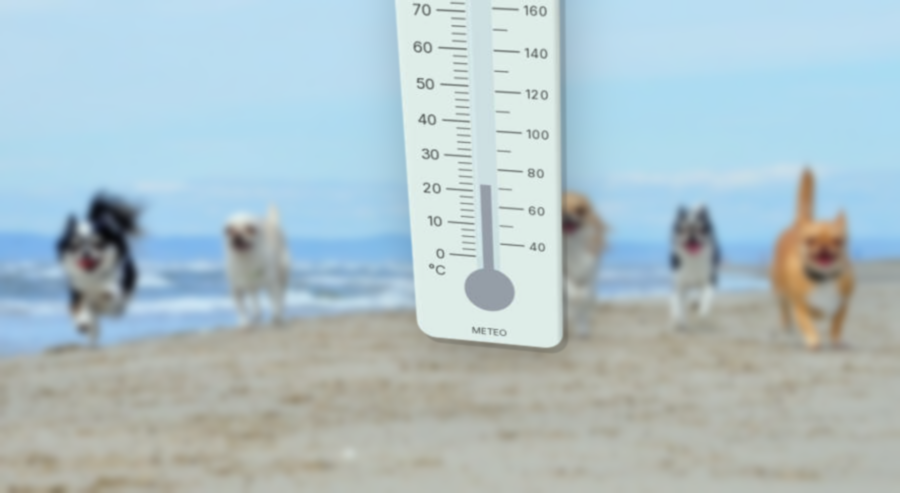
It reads value=22 unit=°C
